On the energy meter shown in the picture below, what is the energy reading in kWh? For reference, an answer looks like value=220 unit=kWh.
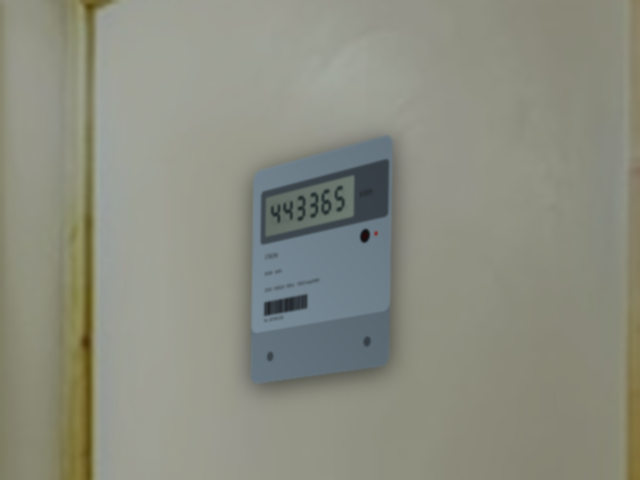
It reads value=443365 unit=kWh
